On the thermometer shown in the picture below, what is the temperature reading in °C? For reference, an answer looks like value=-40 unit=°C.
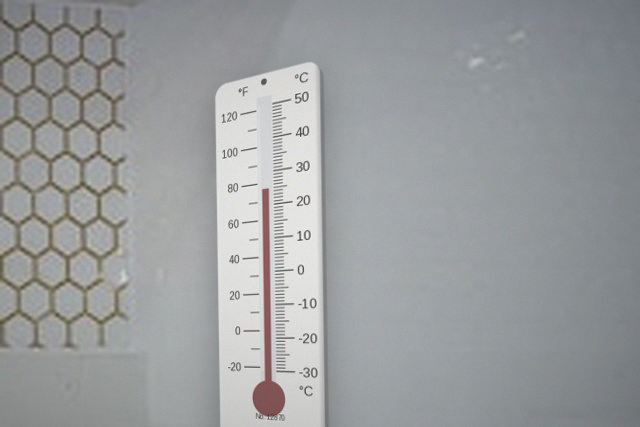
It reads value=25 unit=°C
